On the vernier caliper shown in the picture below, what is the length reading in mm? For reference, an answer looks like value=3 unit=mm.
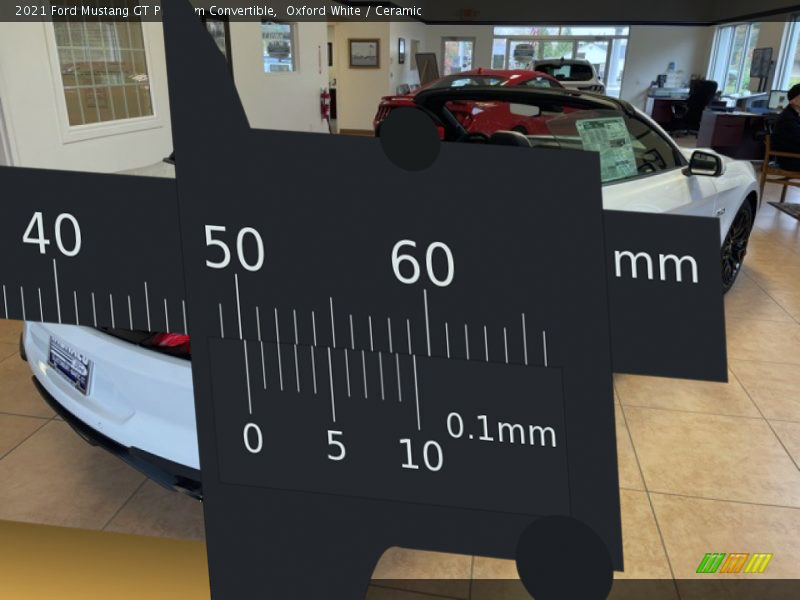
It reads value=50.2 unit=mm
